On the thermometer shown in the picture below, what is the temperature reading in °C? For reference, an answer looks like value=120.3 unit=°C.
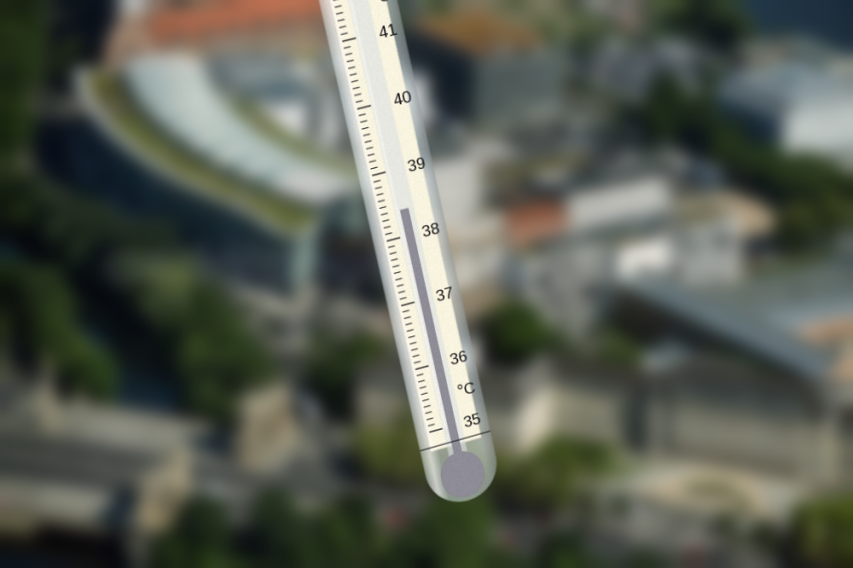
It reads value=38.4 unit=°C
